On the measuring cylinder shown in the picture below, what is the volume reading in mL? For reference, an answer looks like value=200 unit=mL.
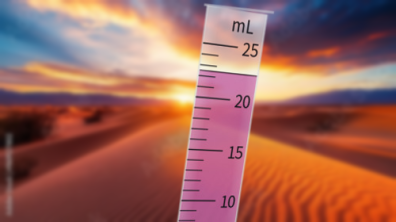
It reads value=22.5 unit=mL
